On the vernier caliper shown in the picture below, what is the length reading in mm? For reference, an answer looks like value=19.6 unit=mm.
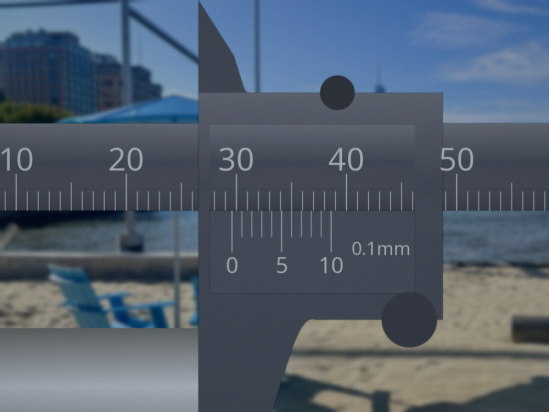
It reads value=29.6 unit=mm
